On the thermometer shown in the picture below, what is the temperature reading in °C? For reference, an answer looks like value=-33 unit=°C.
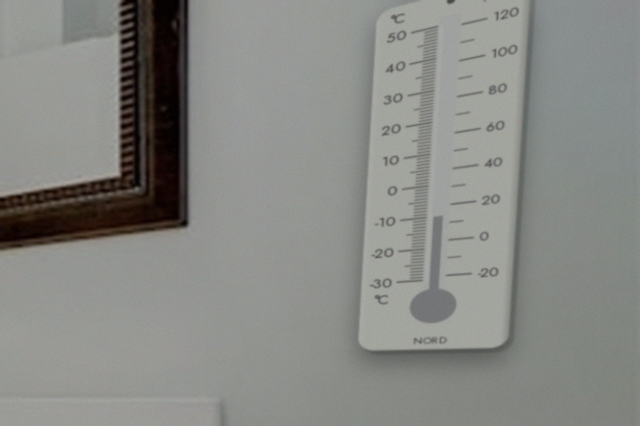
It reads value=-10 unit=°C
